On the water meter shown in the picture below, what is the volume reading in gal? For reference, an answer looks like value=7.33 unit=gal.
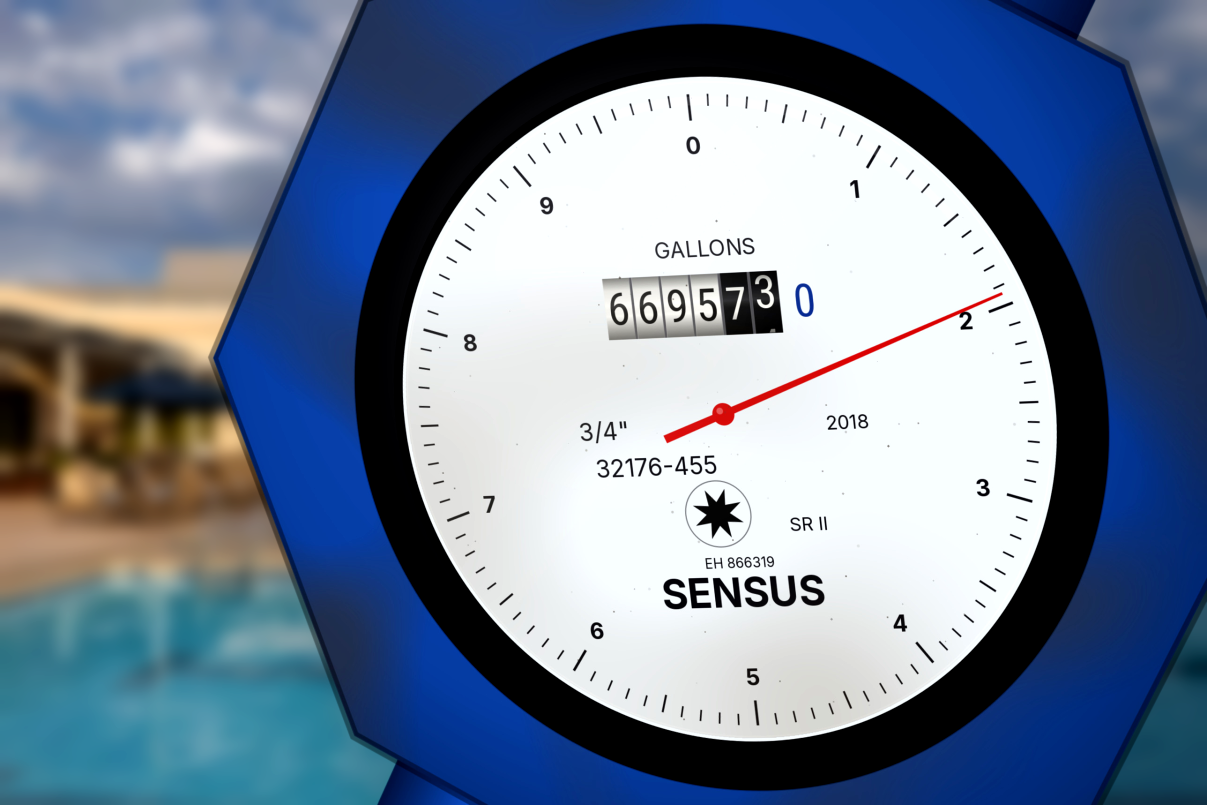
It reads value=6695731.9 unit=gal
